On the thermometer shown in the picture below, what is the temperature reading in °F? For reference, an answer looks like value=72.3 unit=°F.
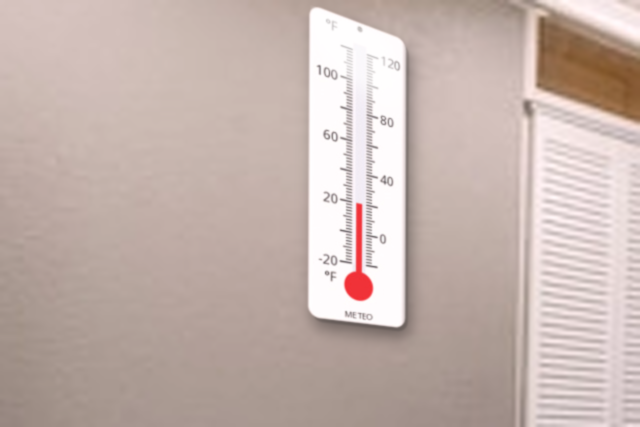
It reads value=20 unit=°F
